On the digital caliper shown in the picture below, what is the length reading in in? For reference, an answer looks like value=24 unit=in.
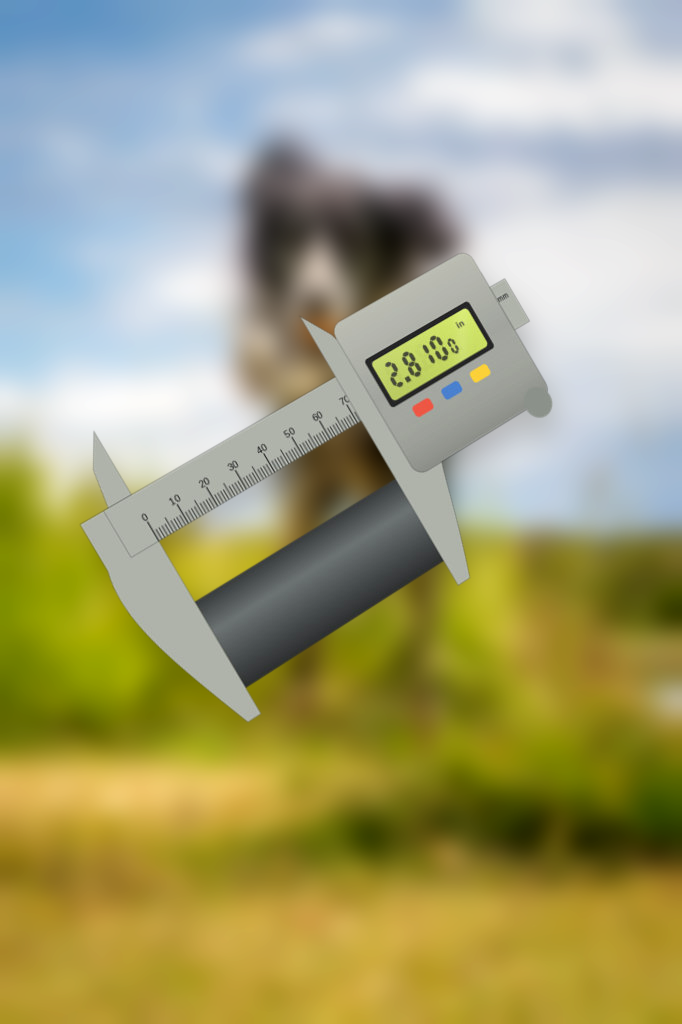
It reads value=2.8100 unit=in
